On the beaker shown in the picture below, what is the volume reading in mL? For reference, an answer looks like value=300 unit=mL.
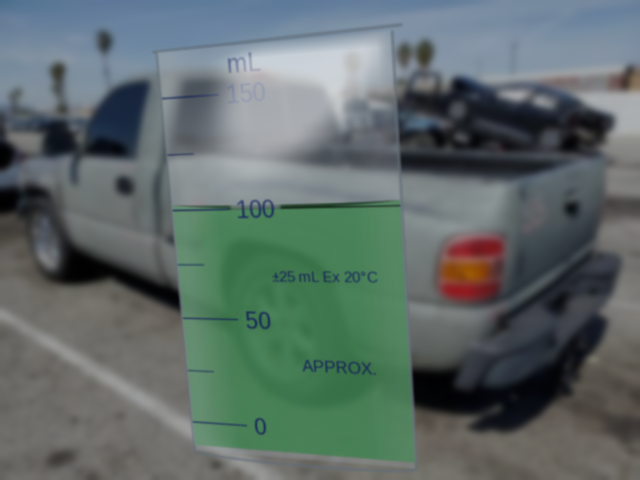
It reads value=100 unit=mL
